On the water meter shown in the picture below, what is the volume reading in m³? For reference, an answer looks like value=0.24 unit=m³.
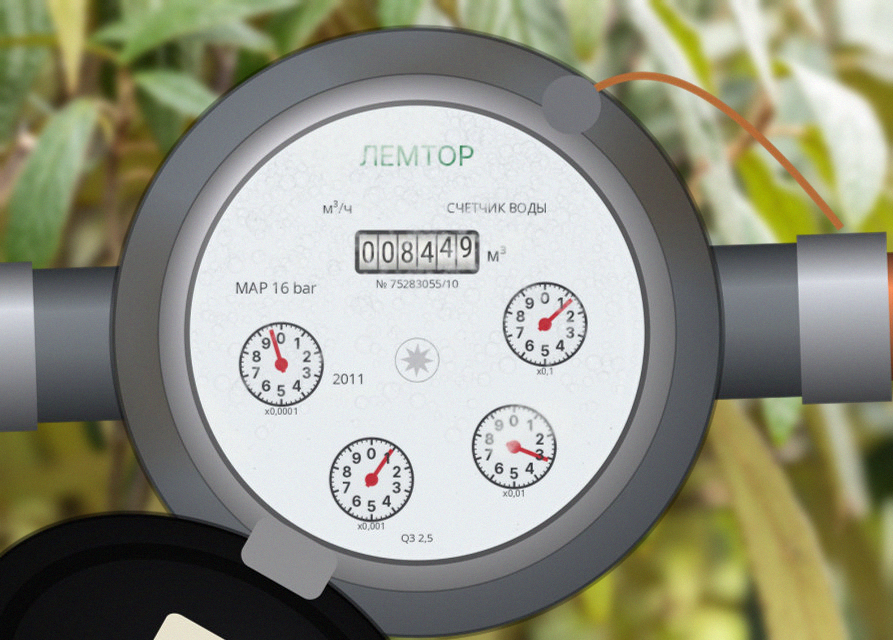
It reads value=8449.1309 unit=m³
